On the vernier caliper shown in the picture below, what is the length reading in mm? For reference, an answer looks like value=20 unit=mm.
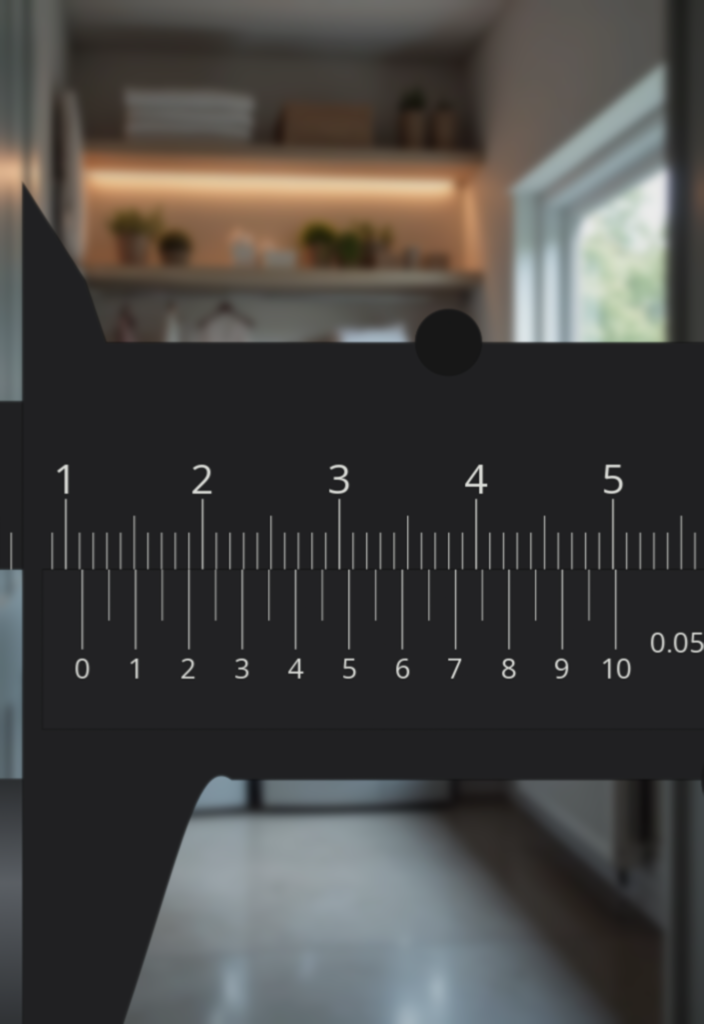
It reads value=11.2 unit=mm
